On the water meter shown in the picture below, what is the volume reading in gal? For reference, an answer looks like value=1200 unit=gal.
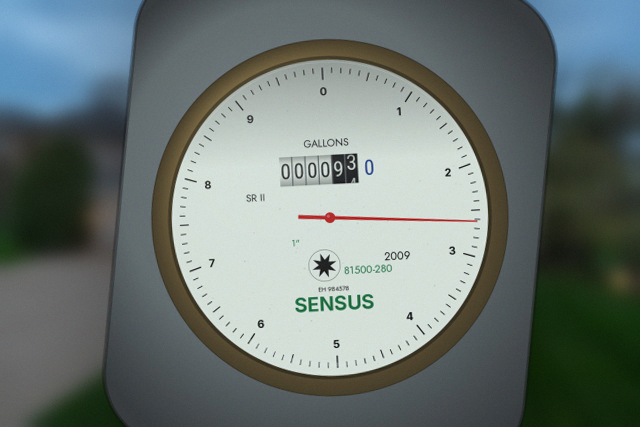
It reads value=932.6 unit=gal
